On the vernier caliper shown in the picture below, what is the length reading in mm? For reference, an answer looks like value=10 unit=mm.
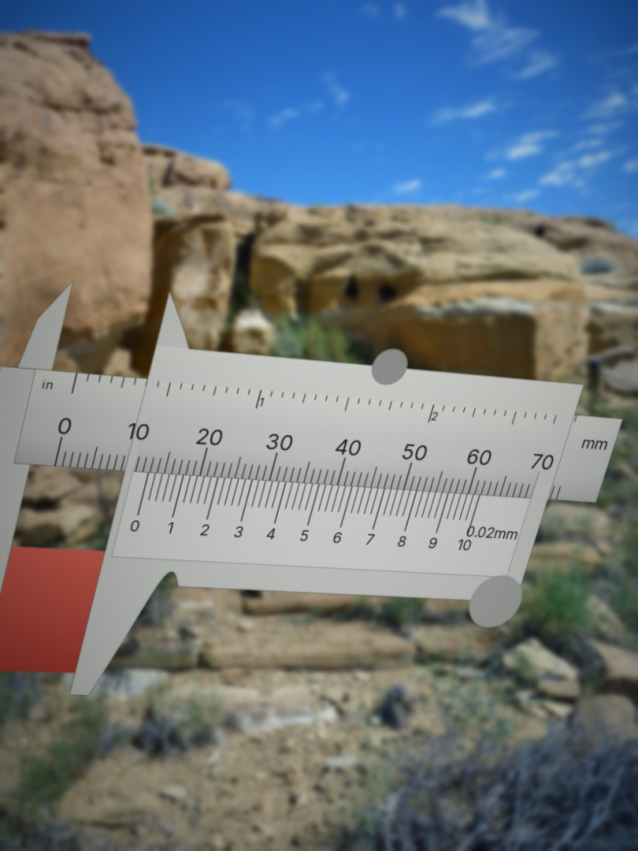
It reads value=12.8 unit=mm
